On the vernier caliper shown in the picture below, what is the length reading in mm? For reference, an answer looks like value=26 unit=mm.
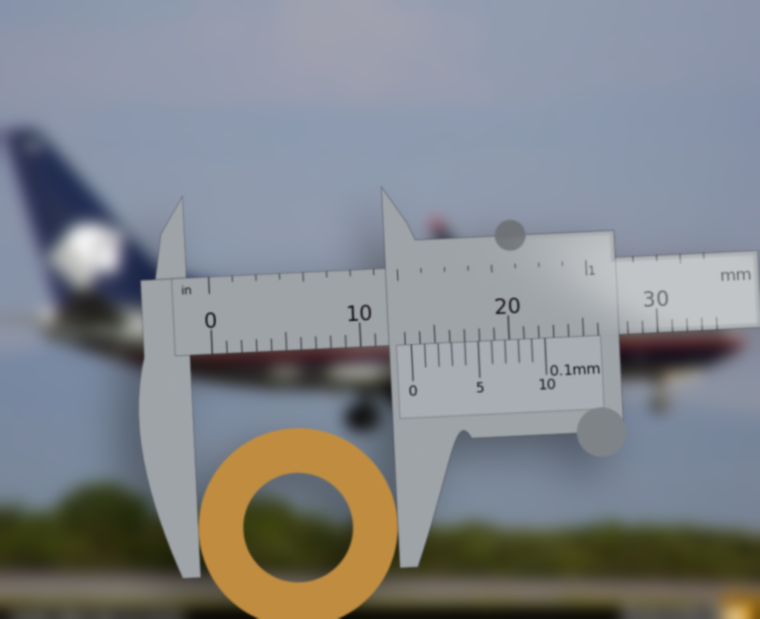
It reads value=13.4 unit=mm
